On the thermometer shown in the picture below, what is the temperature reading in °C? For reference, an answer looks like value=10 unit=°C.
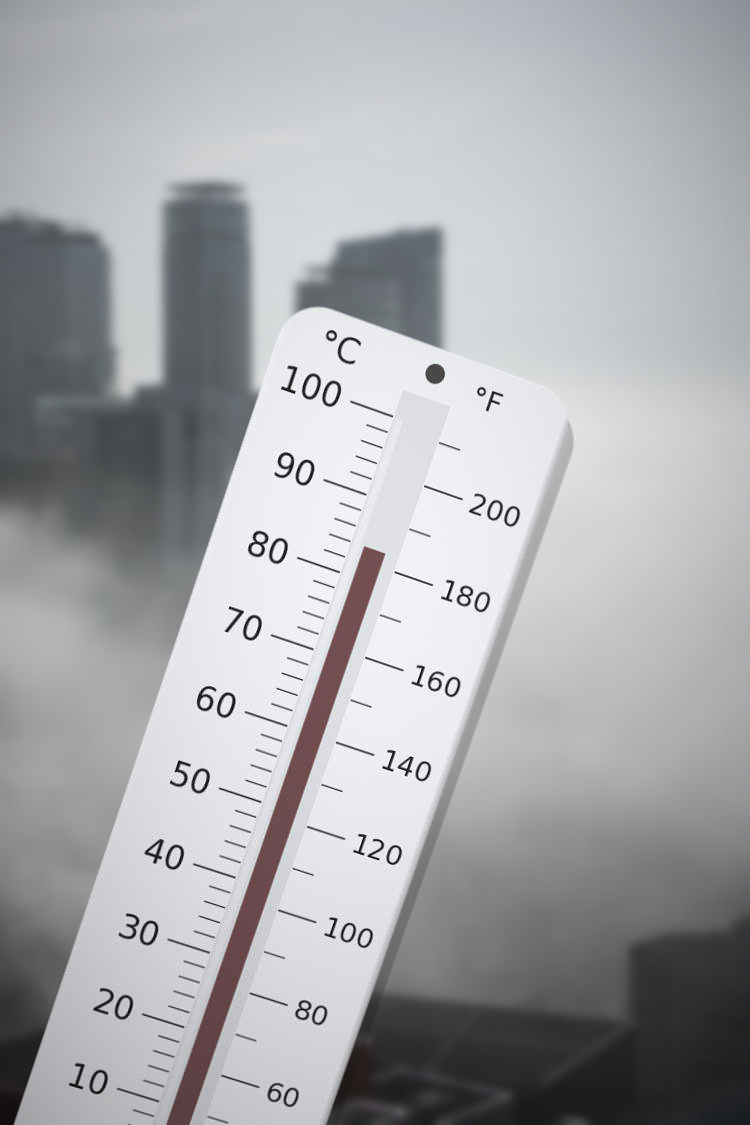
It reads value=84 unit=°C
